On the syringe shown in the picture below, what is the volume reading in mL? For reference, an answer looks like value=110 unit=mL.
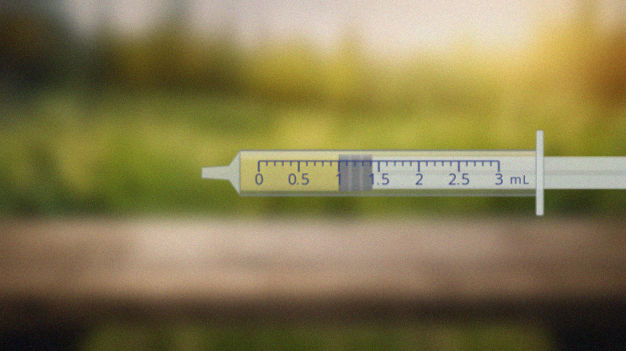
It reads value=1 unit=mL
